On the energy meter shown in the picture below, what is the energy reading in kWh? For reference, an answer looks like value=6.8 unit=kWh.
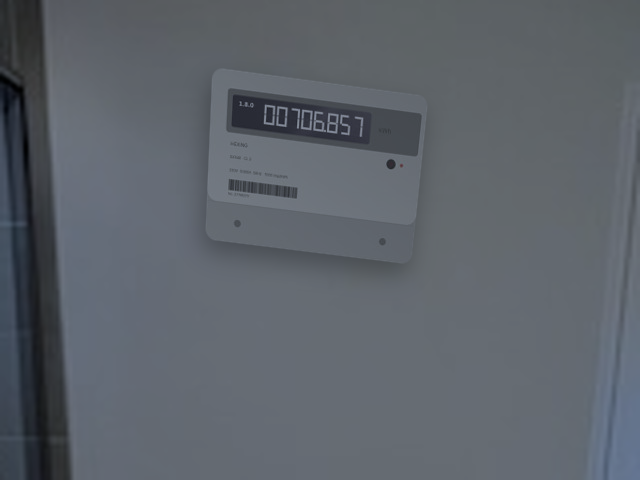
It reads value=706.857 unit=kWh
